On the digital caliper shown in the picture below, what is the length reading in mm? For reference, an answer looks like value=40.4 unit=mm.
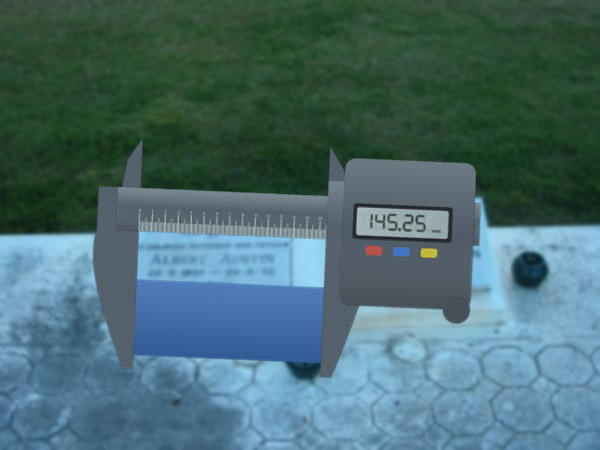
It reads value=145.25 unit=mm
